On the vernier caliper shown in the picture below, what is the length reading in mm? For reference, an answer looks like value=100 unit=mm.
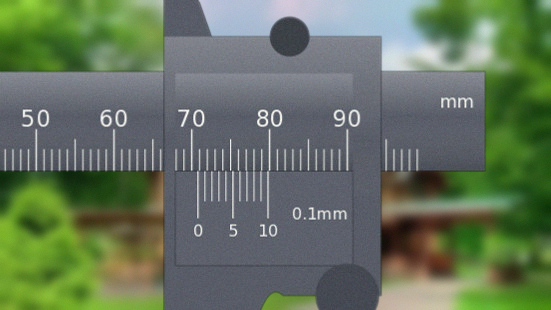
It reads value=70.8 unit=mm
